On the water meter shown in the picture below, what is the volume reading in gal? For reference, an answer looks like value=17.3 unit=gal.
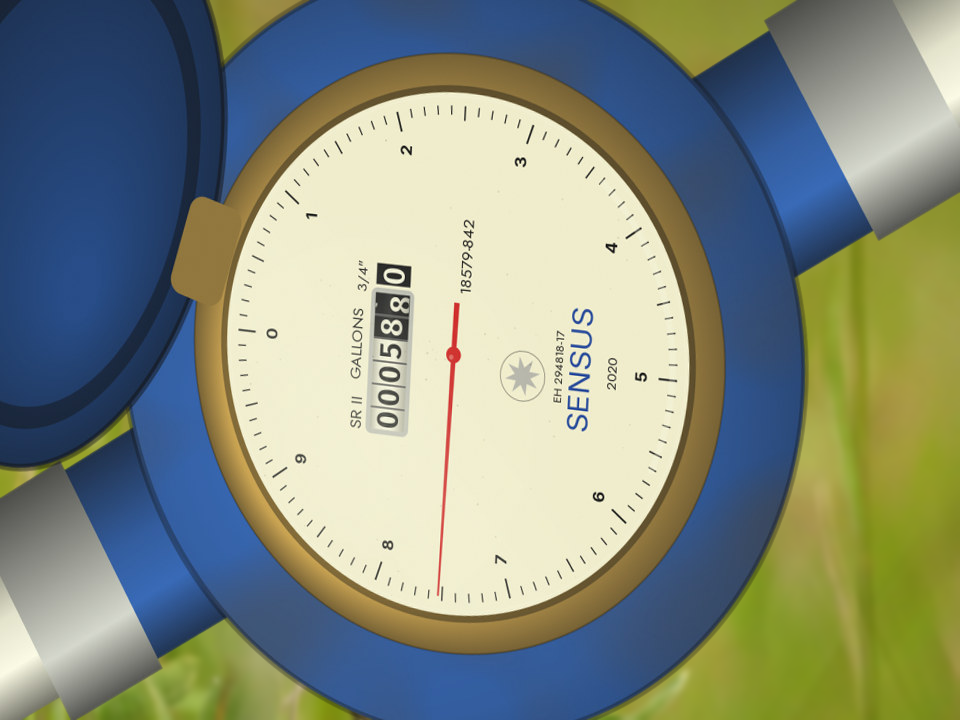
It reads value=5877.5 unit=gal
